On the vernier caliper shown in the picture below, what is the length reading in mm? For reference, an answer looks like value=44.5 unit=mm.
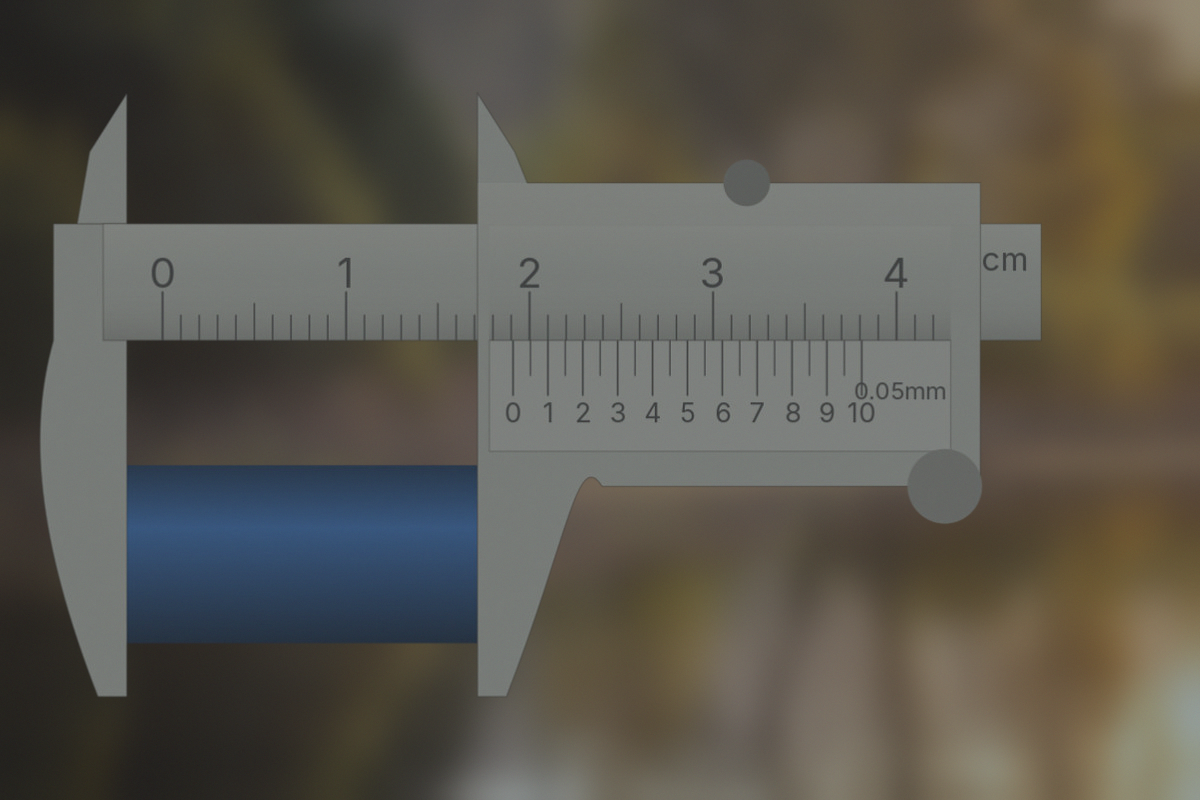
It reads value=19.1 unit=mm
